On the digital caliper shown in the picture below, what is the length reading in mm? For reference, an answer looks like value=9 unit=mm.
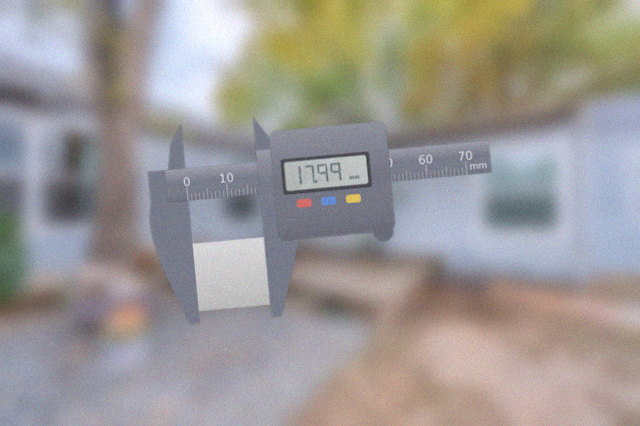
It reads value=17.99 unit=mm
